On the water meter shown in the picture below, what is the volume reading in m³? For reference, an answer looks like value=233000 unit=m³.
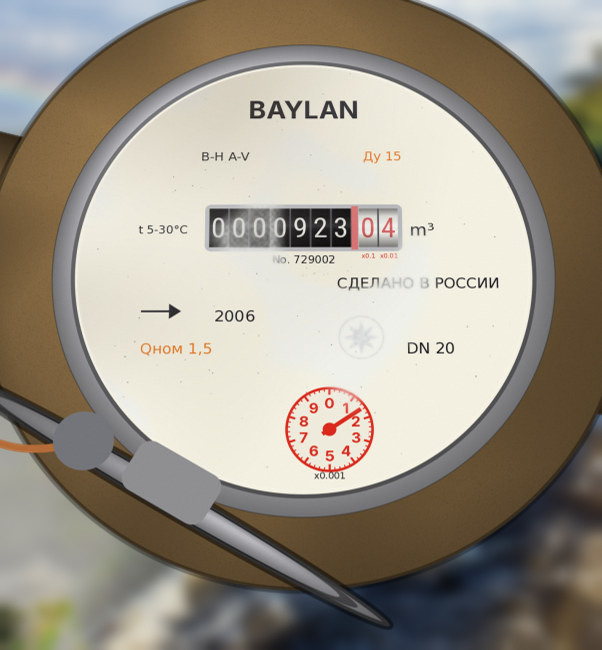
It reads value=923.041 unit=m³
